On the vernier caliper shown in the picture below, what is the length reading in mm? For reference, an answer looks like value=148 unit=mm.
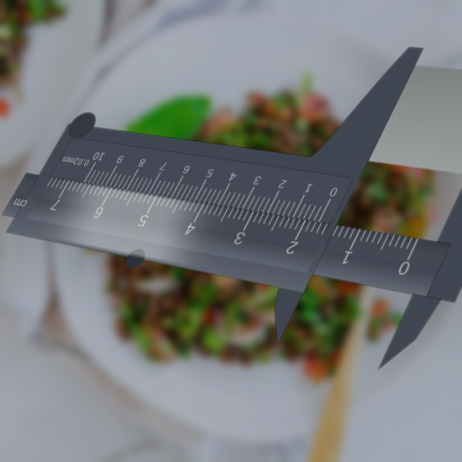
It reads value=17.5 unit=mm
